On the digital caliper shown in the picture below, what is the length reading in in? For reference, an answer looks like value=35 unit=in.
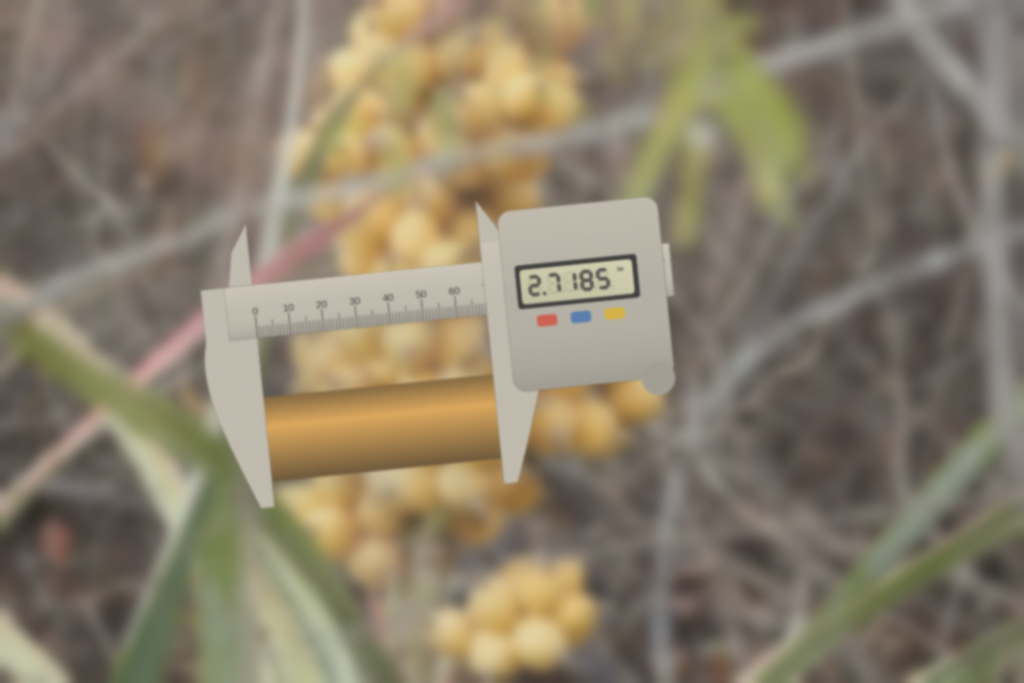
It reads value=2.7185 unit=in
